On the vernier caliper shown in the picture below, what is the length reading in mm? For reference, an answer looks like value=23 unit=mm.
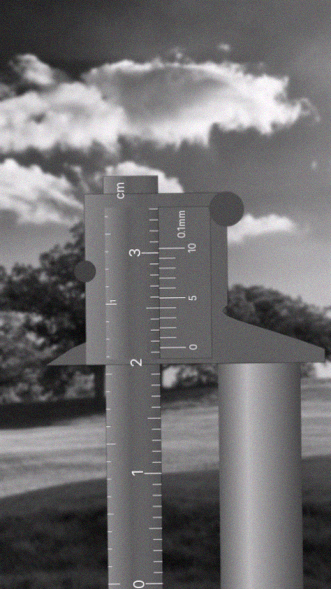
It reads value=21.4 unit=mm
